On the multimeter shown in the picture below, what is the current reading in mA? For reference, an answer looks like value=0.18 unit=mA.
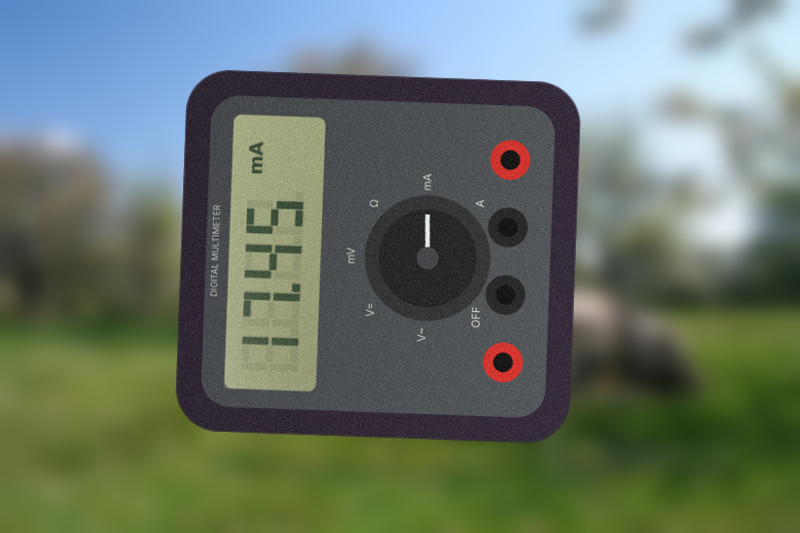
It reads value=17.45 unit=mA
